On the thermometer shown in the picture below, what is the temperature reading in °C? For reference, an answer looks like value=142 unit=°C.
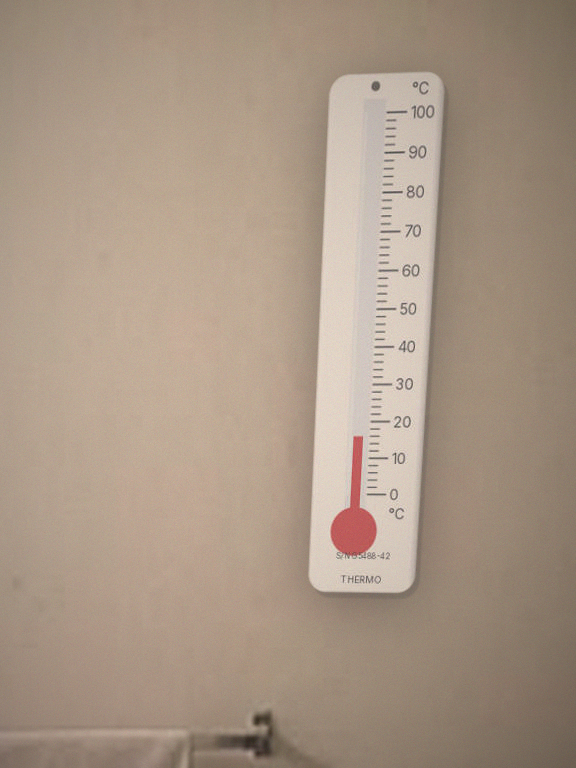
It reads value=16 unit=°C
